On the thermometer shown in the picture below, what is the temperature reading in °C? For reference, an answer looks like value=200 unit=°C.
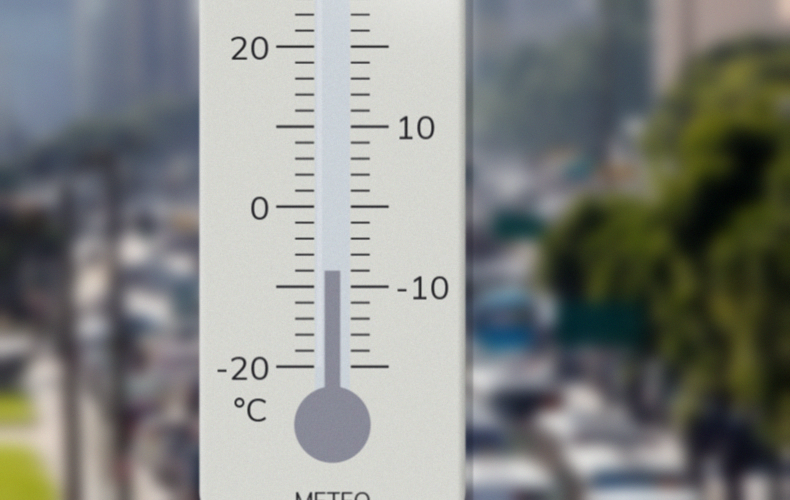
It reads value=-8 unit=°C
